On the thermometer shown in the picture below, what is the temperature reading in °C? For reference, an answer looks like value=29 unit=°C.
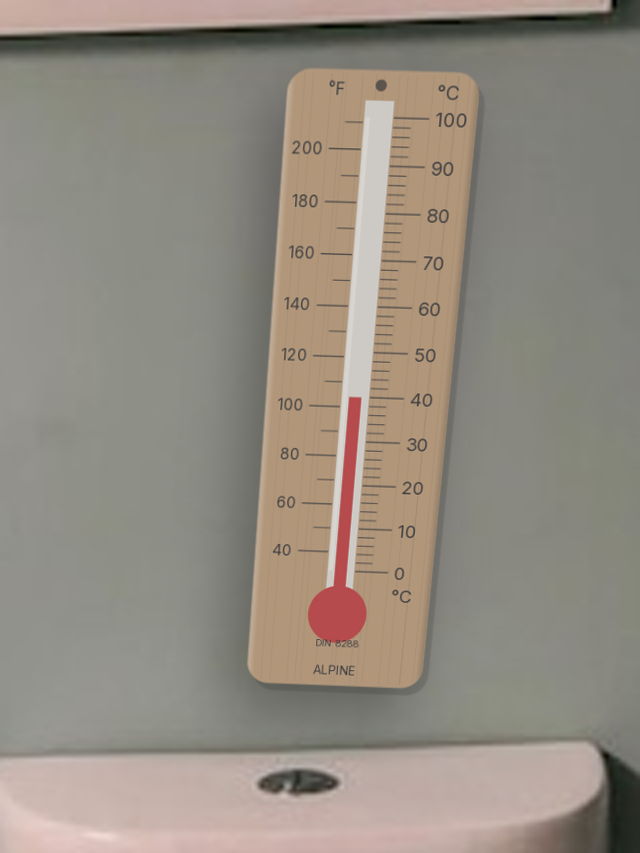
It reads value=40 unit=°C
